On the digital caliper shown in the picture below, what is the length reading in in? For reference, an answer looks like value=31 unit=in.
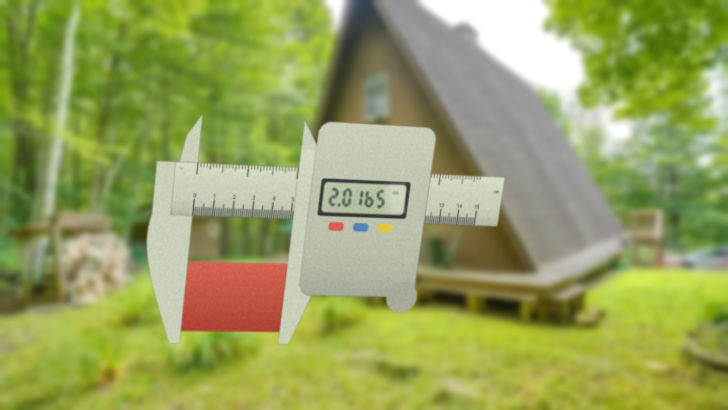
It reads value=2.0165 unit=in
